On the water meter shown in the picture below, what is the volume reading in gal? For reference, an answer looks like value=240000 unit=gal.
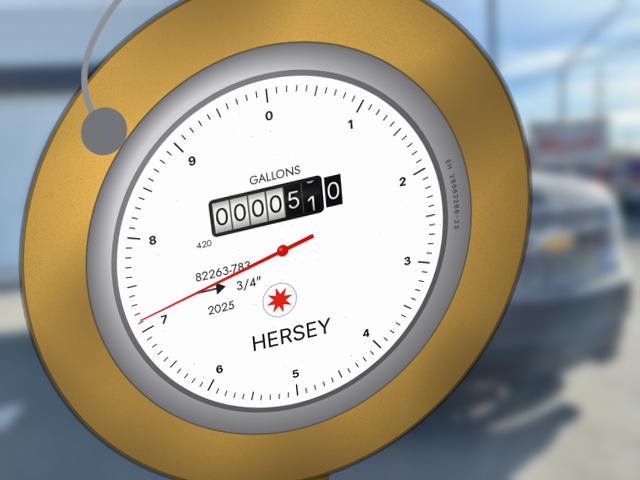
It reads value=507.1 unit=gal
